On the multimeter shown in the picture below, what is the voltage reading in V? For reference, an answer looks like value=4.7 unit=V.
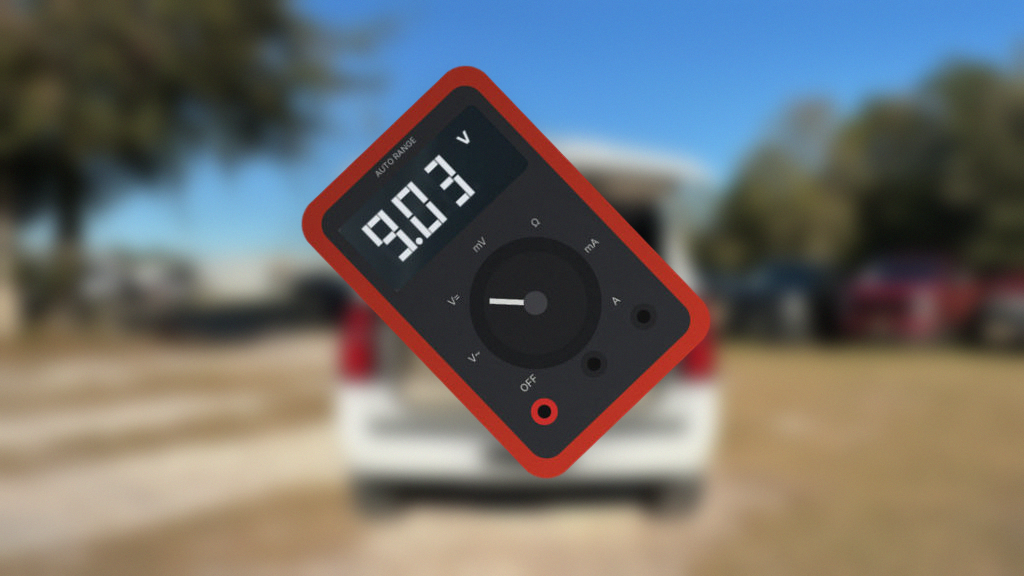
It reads value=9.03 unit=V
